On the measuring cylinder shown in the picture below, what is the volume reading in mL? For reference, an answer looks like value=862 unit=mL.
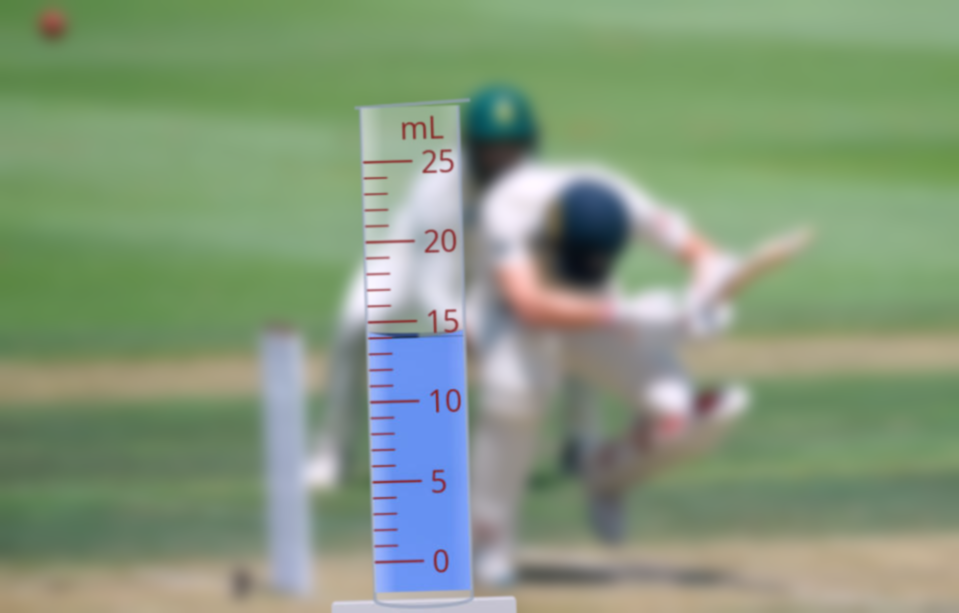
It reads value=14 unit=mL
